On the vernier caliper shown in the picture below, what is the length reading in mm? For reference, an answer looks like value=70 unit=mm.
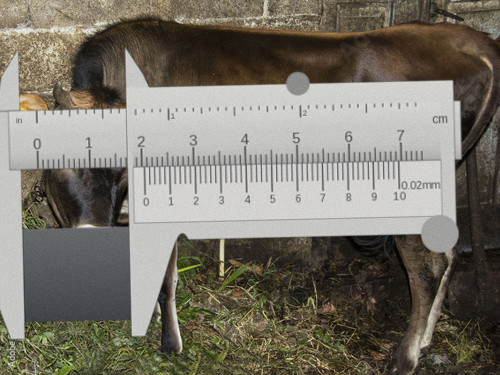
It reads value=20.5 unit=mm
